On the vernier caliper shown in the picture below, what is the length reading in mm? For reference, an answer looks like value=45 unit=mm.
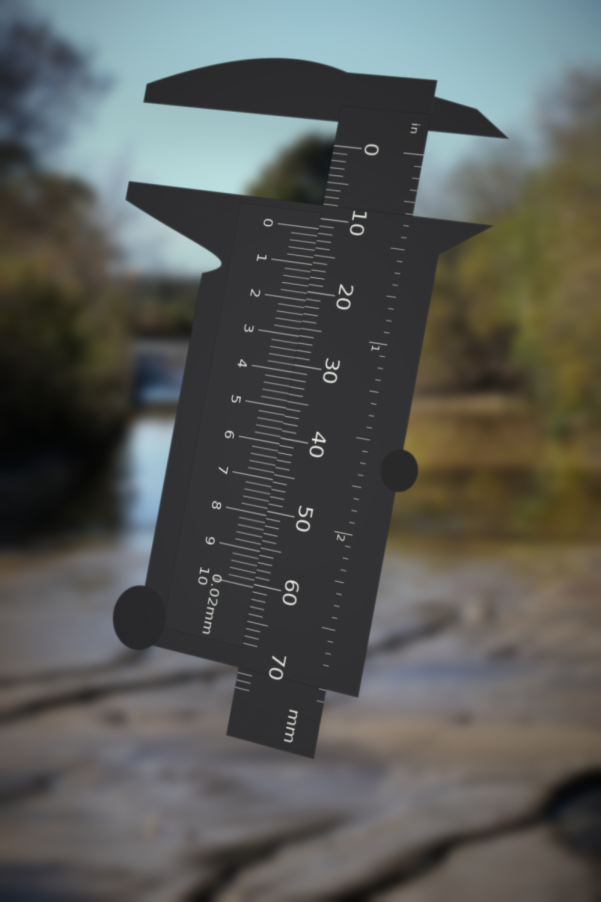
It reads value=11.4 unit=mm
